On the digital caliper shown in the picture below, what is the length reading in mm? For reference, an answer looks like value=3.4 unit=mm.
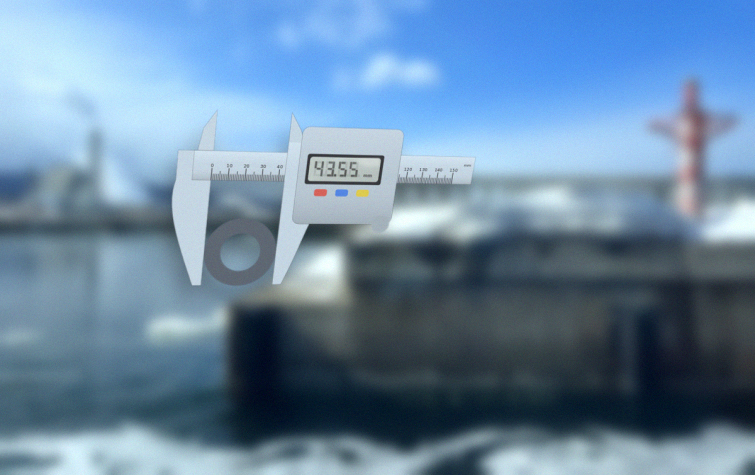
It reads value=43.55 unit=mm
